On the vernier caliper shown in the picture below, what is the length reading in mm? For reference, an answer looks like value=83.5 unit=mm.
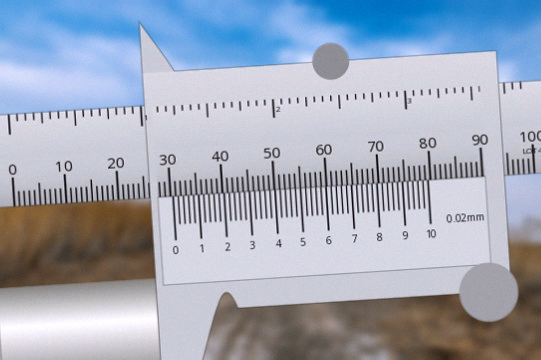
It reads value=30.5 unit=mm
